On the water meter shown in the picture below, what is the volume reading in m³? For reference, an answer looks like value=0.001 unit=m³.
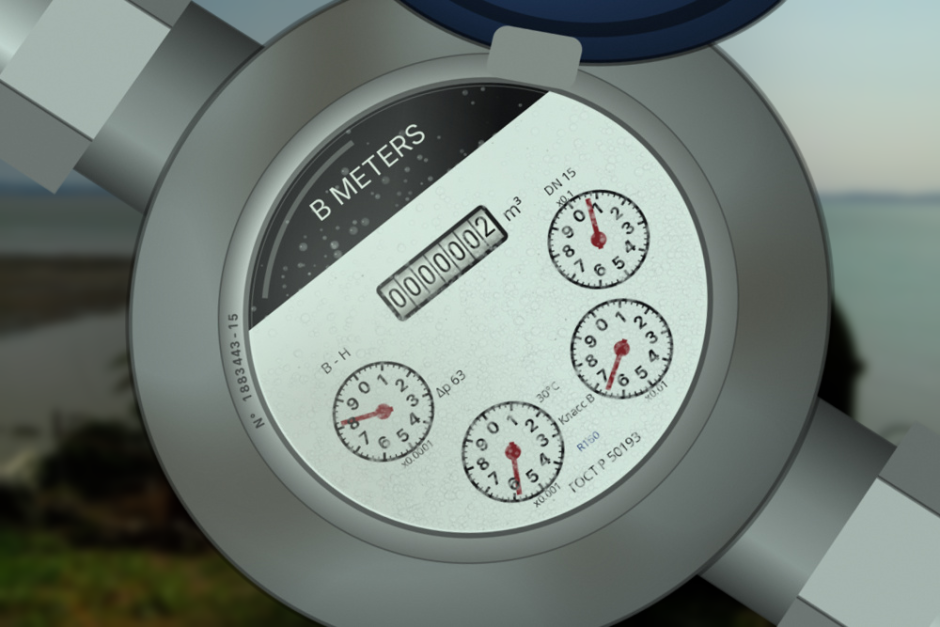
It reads value=2.0658 unit=m³
